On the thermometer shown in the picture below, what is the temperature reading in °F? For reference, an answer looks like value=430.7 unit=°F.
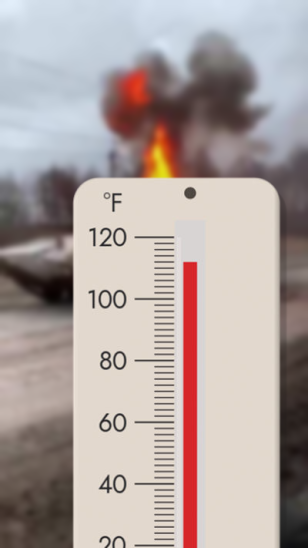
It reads value=112 unit=°F
